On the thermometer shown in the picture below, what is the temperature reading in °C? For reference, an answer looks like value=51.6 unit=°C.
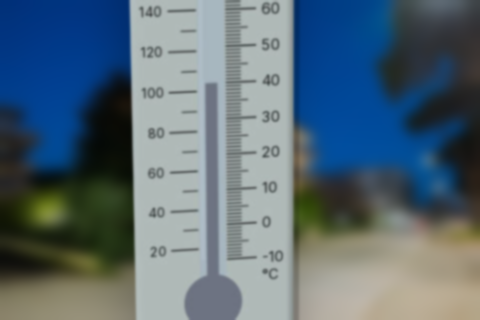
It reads value=40 unit=°C
